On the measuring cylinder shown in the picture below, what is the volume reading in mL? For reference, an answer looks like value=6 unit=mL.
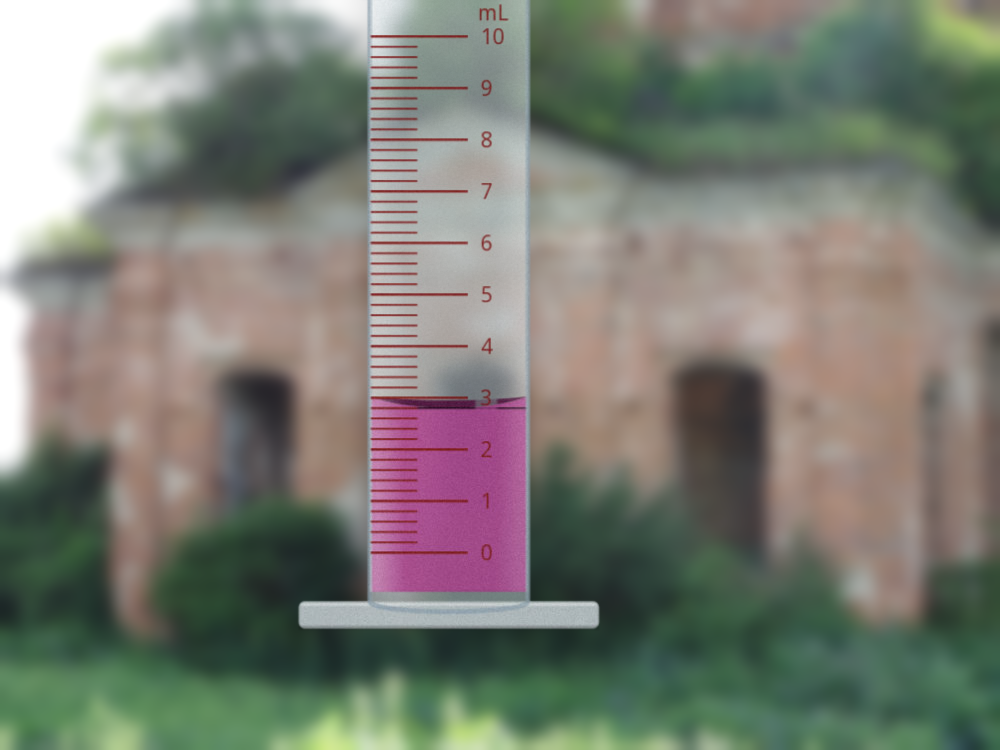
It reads value=2.8 unit=mL
